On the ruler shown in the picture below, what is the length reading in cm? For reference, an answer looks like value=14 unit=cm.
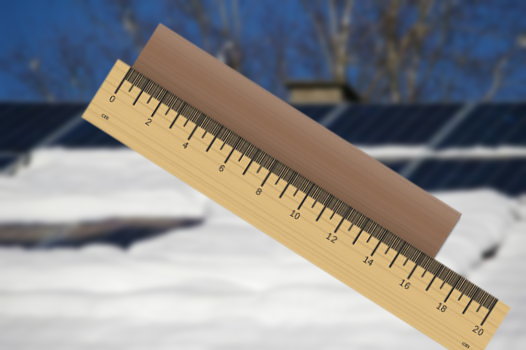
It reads value=16.5 unit=cm
